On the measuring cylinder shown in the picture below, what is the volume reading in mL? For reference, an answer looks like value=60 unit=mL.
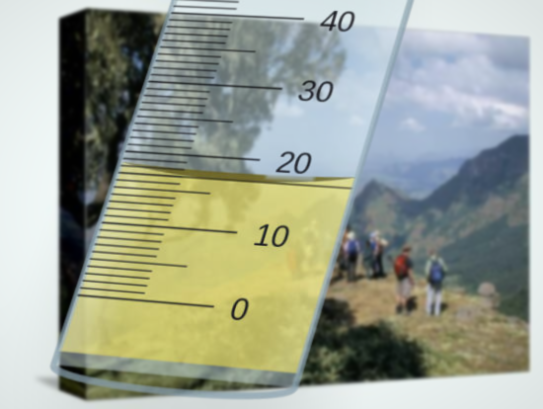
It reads value=17 unit=mL
